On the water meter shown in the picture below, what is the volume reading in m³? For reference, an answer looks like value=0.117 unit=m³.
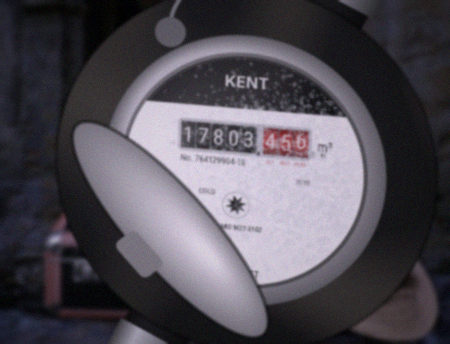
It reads value=17803.456 unit=m³
